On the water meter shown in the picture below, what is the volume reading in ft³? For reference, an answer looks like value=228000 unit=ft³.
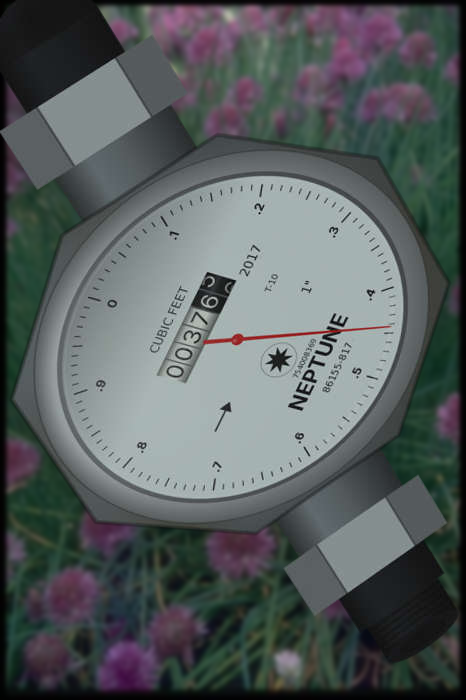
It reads value=3765.44 unit=ft³
